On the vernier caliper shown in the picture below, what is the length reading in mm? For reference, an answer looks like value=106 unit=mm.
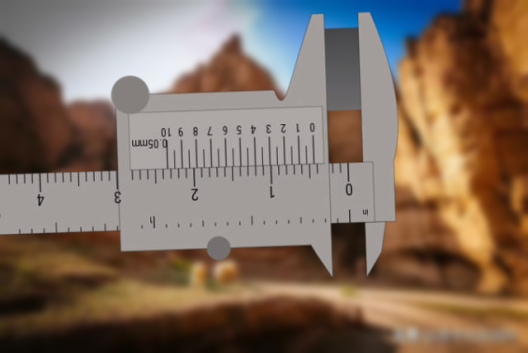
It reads value=4.4 unit=mm
